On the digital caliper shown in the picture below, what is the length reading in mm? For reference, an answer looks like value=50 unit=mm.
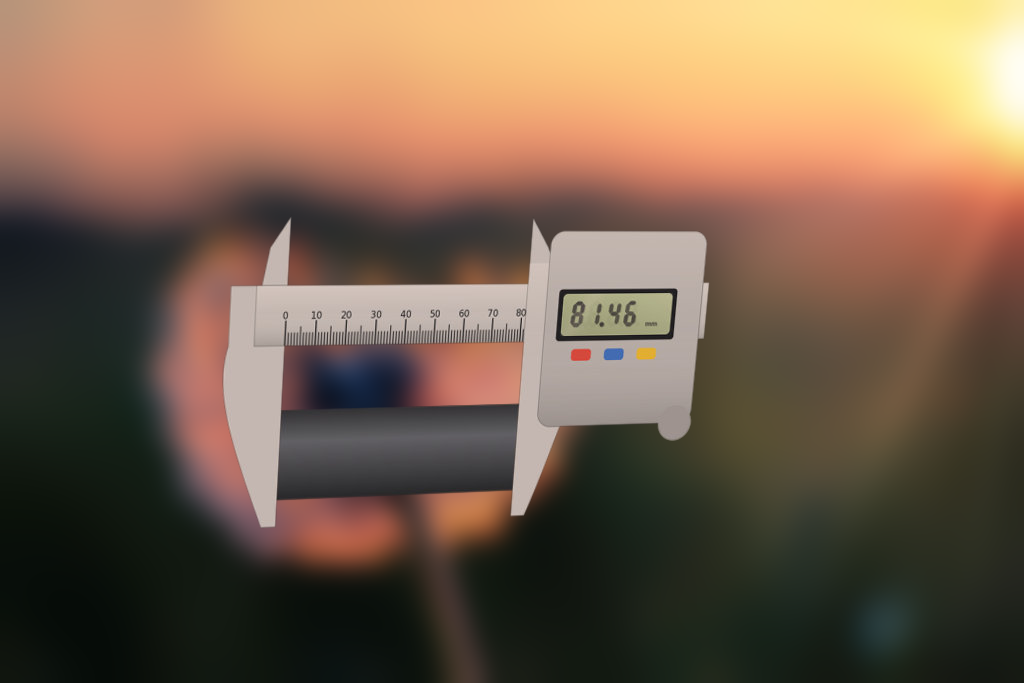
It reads value=81.46 unit=mm
